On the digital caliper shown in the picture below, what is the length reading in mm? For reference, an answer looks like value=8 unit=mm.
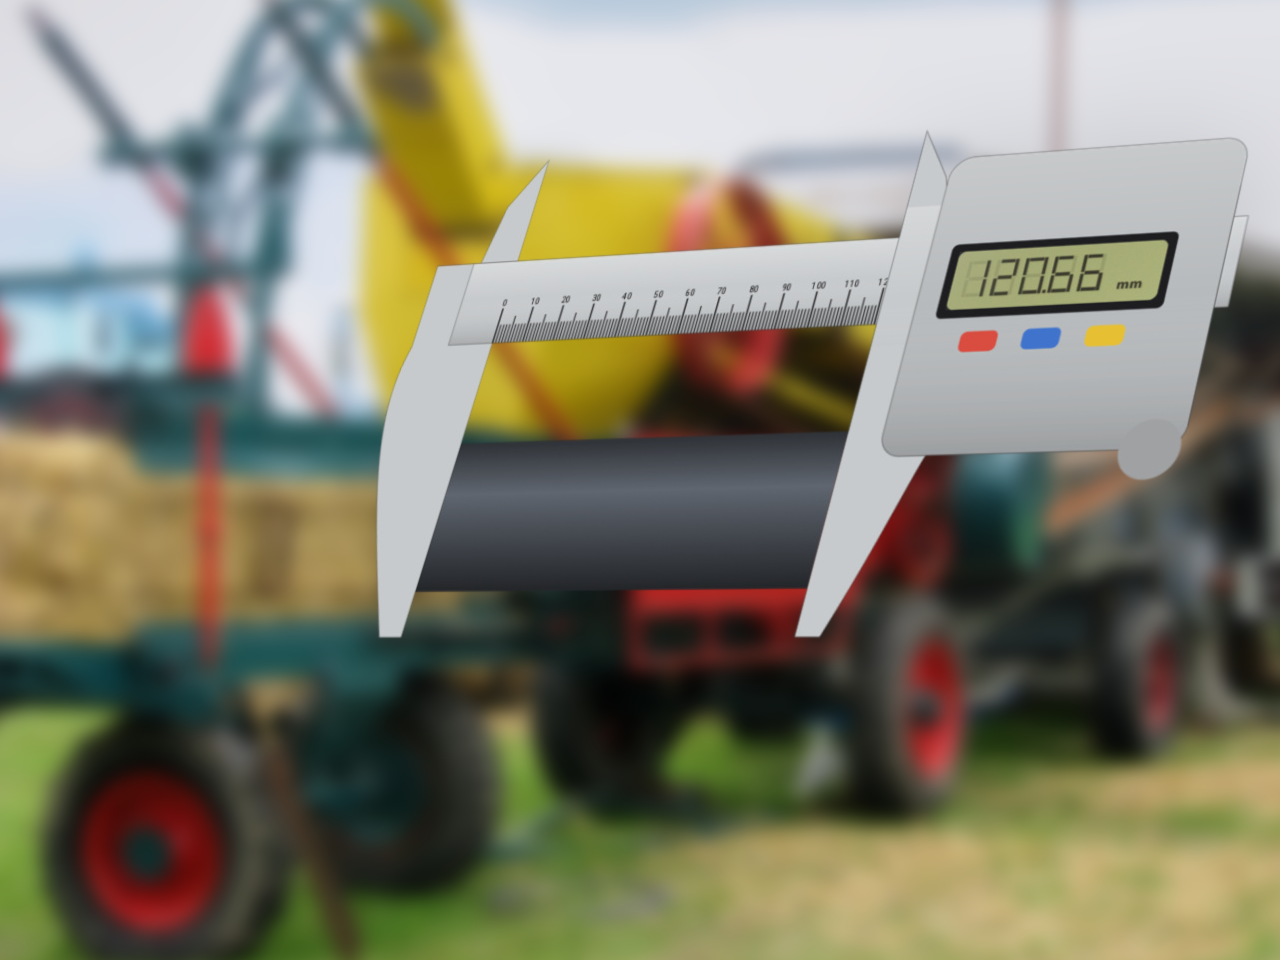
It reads value=120.66 unit=mm
